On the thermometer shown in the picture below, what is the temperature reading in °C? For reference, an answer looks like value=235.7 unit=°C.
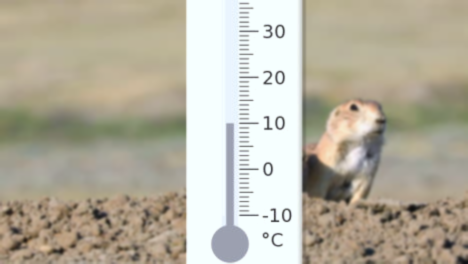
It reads value=10 unit=°C
